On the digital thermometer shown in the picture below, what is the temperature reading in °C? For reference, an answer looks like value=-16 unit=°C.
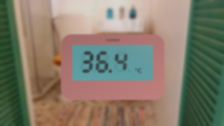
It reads value=36.4 unit=°C
